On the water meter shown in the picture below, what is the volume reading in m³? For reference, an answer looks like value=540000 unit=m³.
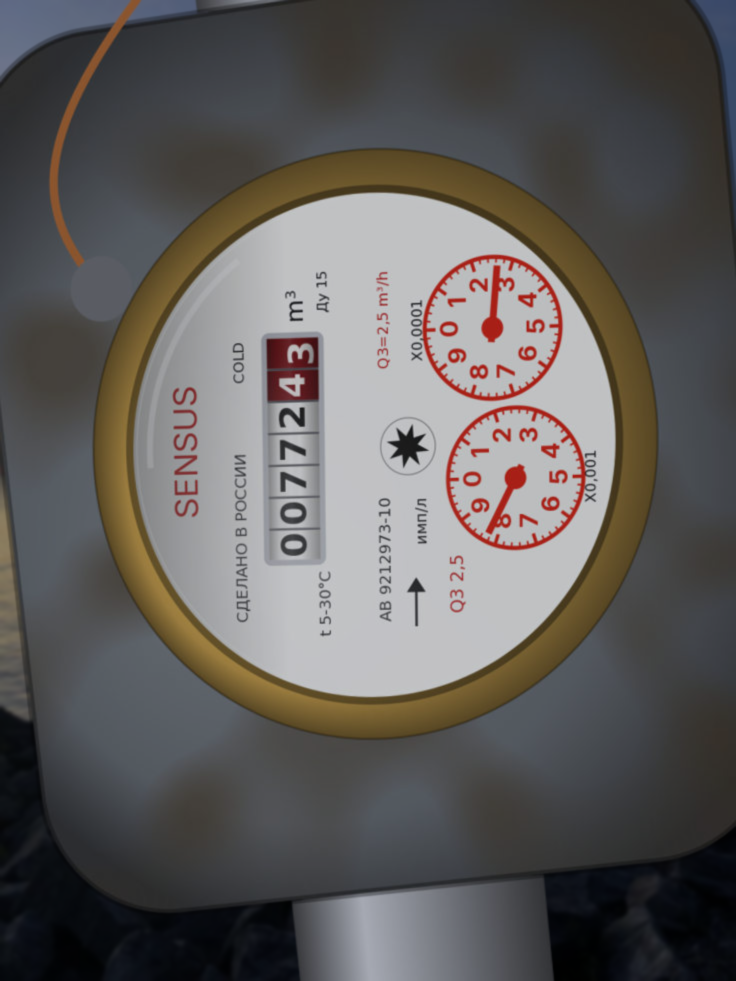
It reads value=772.4282 unit=m³
